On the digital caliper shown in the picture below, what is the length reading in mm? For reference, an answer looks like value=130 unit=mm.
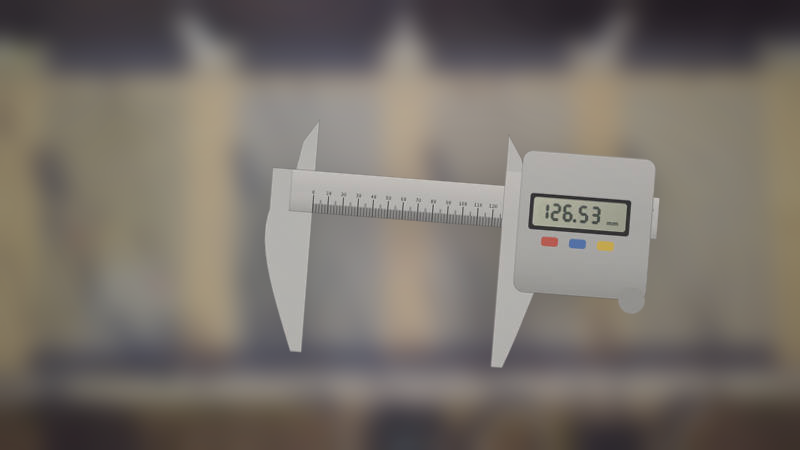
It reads value=126.53 unit=mm
